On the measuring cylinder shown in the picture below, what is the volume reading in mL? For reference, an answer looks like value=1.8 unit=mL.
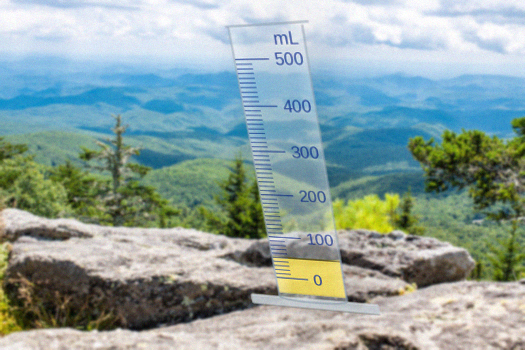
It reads value=50 unit=mL
